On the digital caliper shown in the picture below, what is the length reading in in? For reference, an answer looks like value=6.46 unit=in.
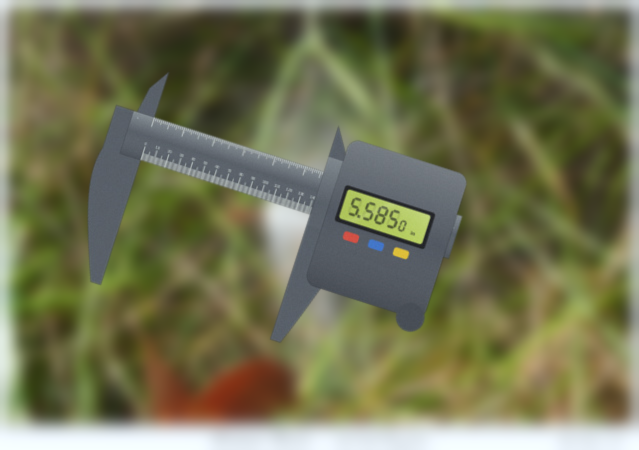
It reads value=5.5850 unit=in
